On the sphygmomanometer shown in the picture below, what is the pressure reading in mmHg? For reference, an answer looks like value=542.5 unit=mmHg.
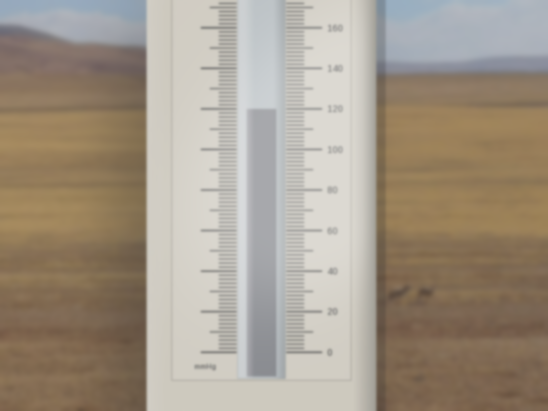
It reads value=120 unit=mmHg
